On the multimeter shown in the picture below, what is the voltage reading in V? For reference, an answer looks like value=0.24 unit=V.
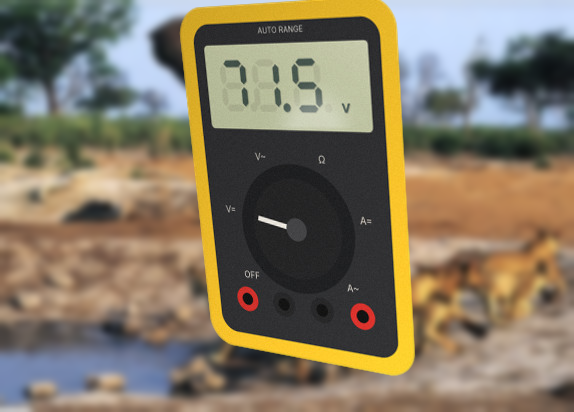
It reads value=71.5 unit=V
